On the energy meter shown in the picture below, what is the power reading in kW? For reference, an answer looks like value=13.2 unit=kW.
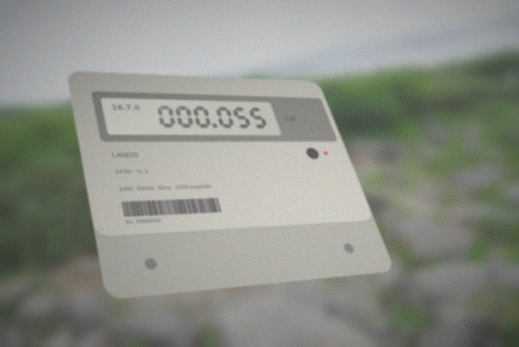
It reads value=0.055 unit=kW
